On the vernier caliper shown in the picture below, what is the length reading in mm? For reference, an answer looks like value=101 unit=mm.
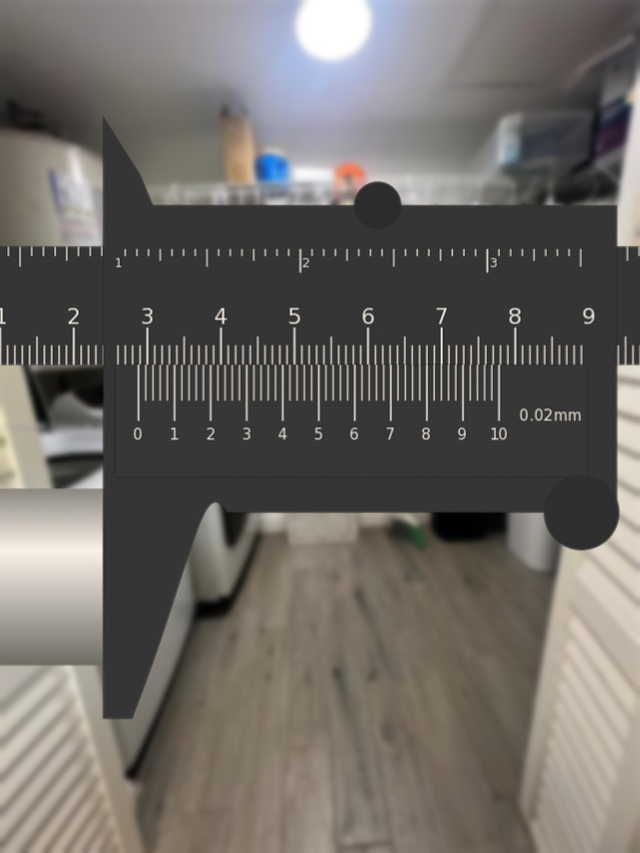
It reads value=28.8 unit=mm
